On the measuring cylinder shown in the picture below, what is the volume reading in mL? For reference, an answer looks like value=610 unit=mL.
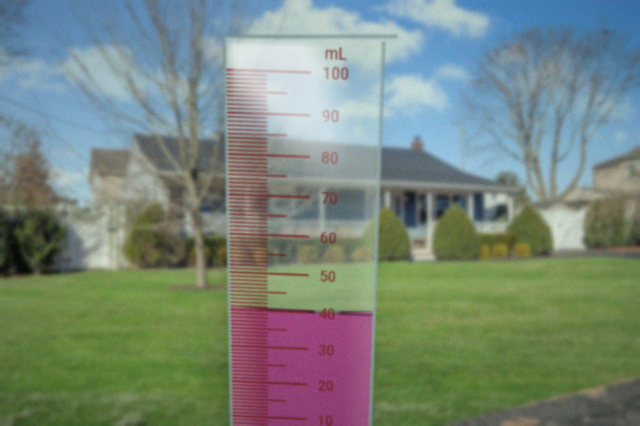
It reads value=40 unit=mL
